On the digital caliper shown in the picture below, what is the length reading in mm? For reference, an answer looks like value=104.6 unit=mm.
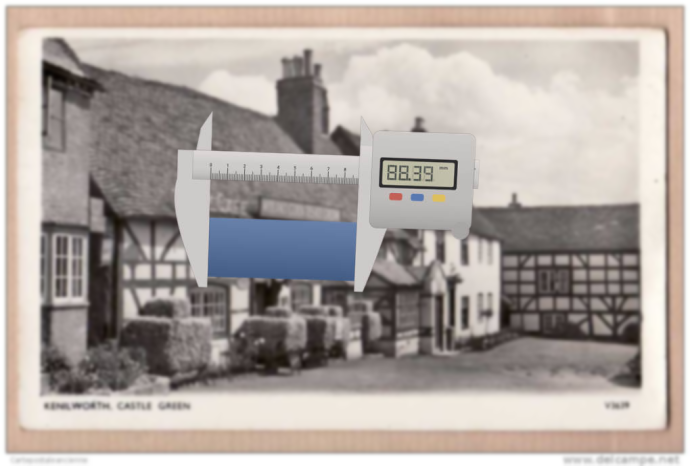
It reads value=88.39 unit=mm
